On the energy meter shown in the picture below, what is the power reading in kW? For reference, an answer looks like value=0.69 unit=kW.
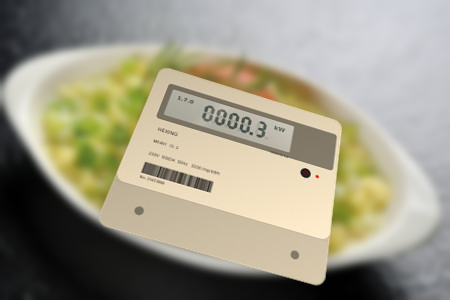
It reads value=0.3 unit=kW
